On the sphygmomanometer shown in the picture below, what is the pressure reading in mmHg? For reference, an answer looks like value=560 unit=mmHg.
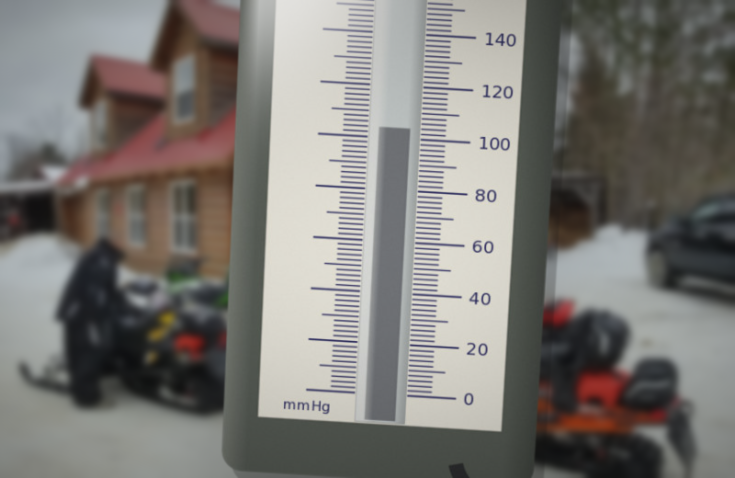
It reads value=104 unit=mmHg
